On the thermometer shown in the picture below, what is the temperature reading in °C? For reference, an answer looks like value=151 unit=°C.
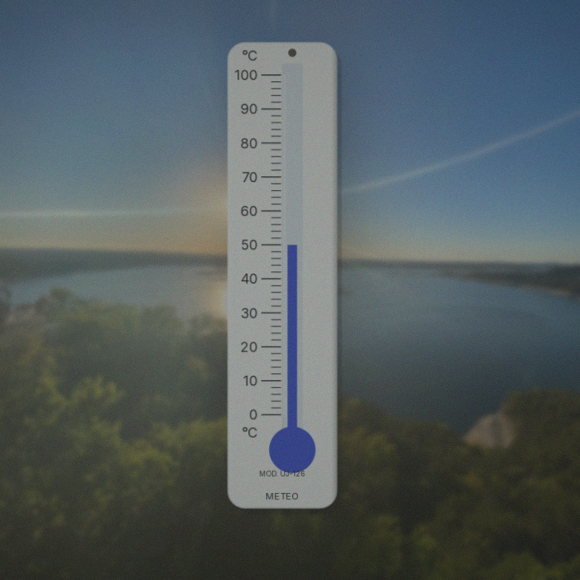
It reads value=50 unit=°C
